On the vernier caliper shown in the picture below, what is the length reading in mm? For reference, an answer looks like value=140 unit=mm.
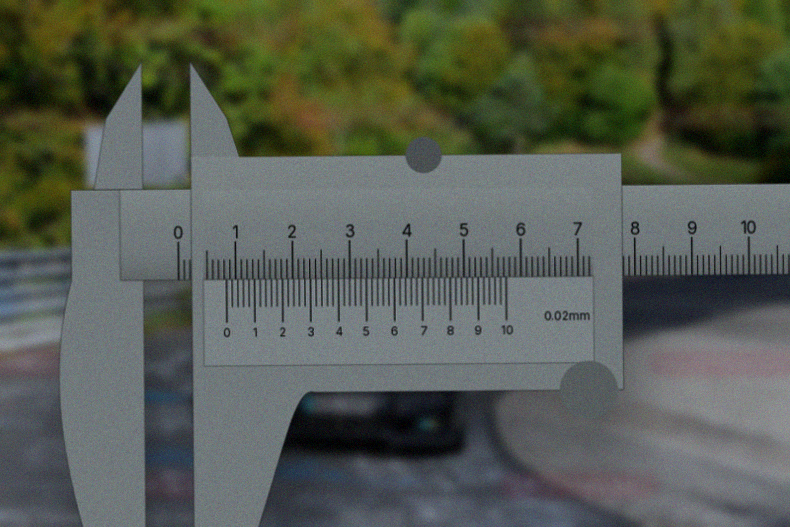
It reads value=8.4 unit=mm
